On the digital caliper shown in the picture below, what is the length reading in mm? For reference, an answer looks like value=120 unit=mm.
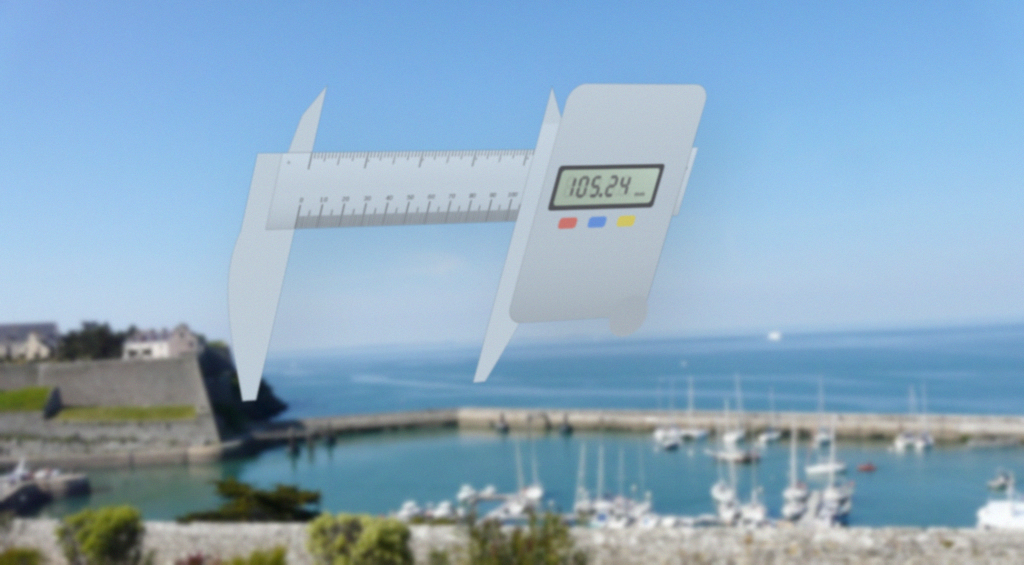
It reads value=105.24 unit=mm
